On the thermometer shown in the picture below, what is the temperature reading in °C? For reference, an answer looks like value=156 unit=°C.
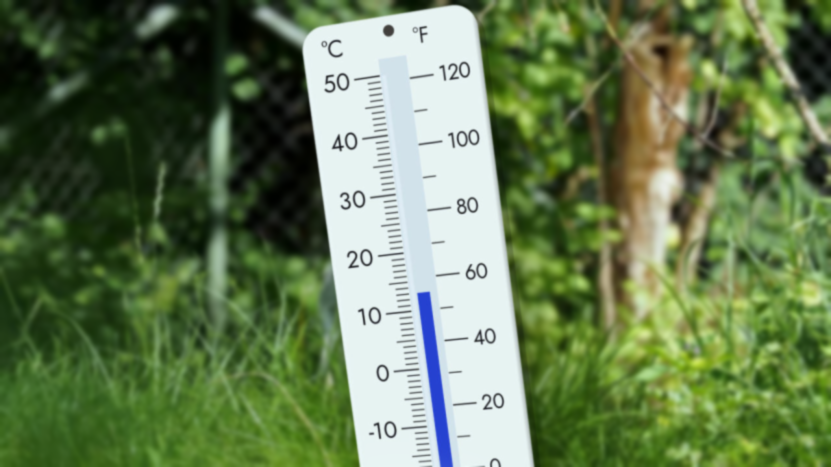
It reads value=13 unit=°C
